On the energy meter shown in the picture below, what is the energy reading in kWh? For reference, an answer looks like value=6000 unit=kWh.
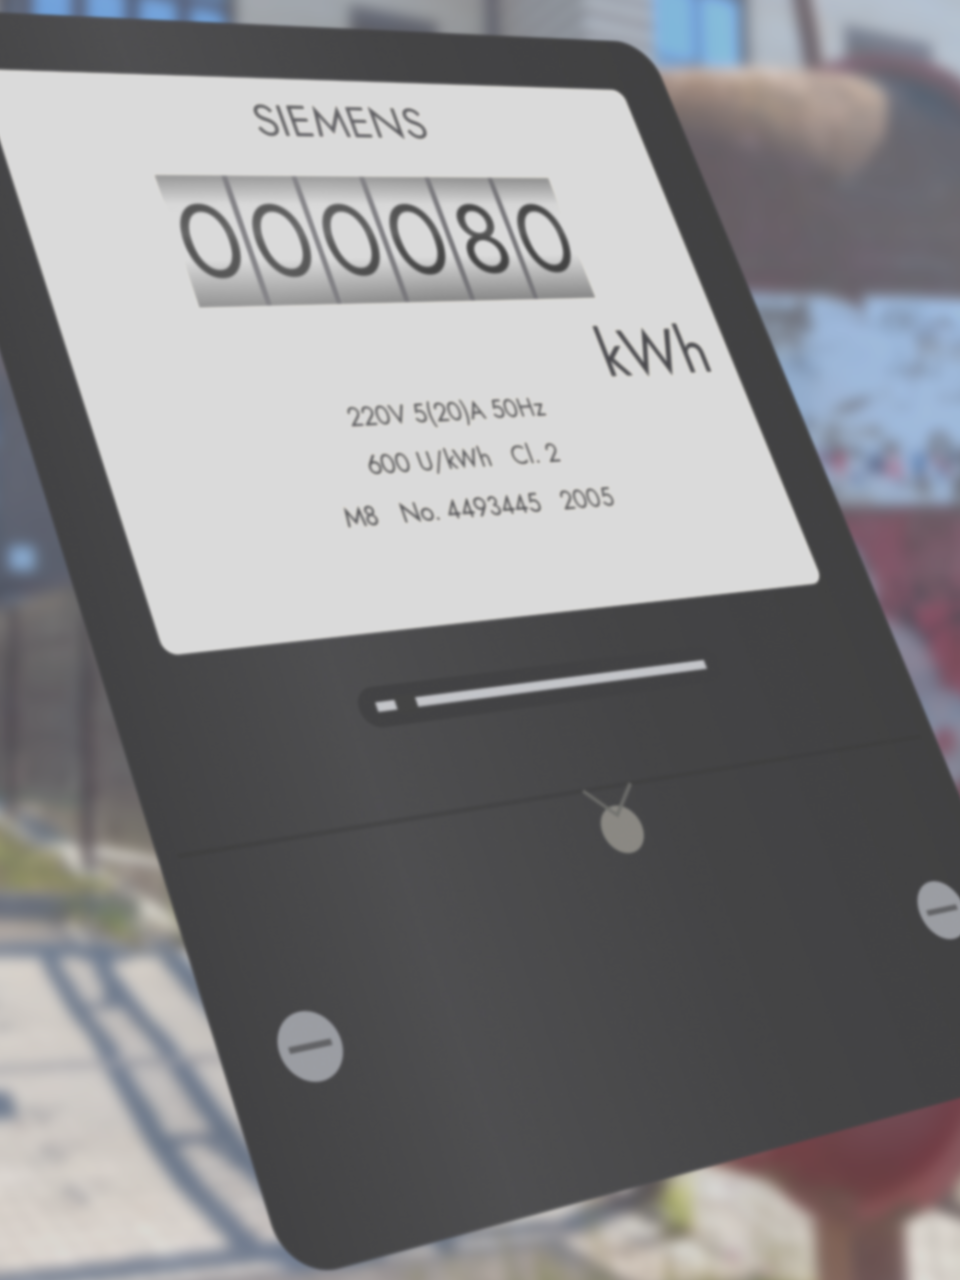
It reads value=80 unit=kWh
